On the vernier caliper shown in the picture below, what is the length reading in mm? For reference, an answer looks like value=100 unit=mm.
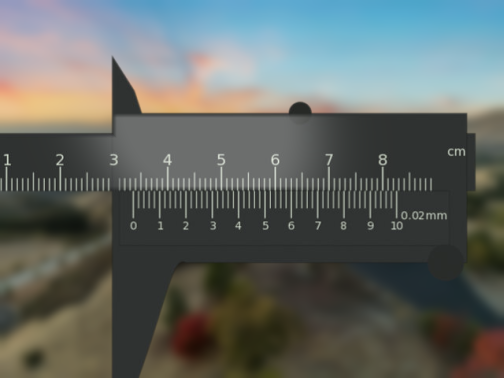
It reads value=33.6 unit=mm
